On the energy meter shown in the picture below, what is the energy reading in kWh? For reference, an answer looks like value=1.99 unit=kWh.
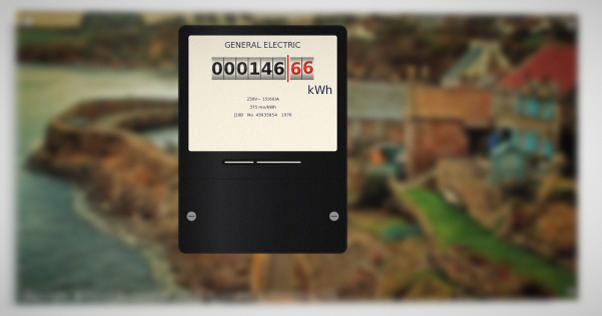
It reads value=146.66 unit=kWh
